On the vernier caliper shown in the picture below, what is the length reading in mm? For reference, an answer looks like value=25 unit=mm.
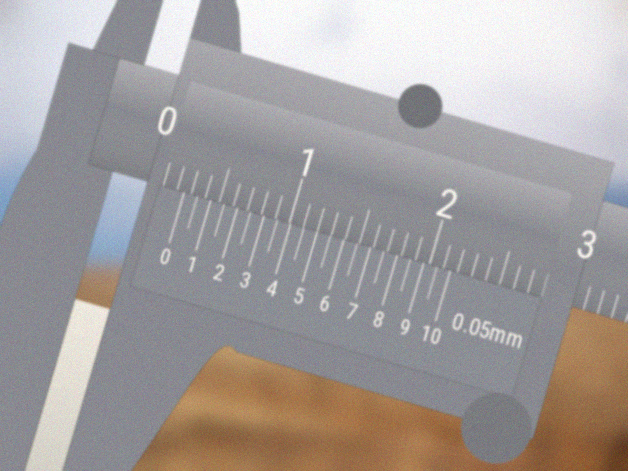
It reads value=2.5 unit=mm
